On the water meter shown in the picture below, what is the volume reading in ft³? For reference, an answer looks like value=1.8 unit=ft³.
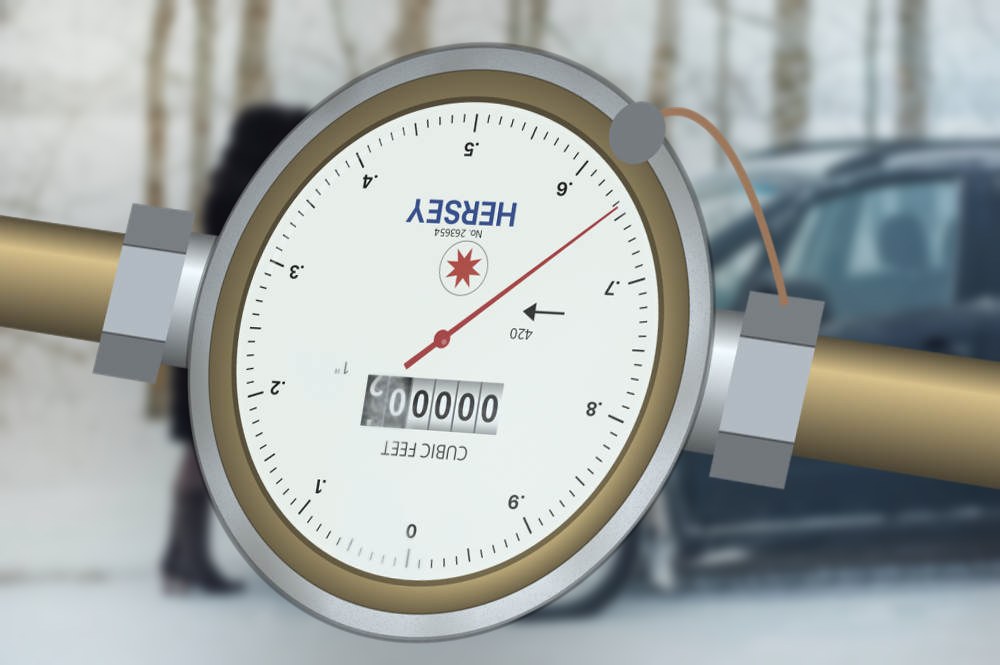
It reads value=1.64 unit=ft³
